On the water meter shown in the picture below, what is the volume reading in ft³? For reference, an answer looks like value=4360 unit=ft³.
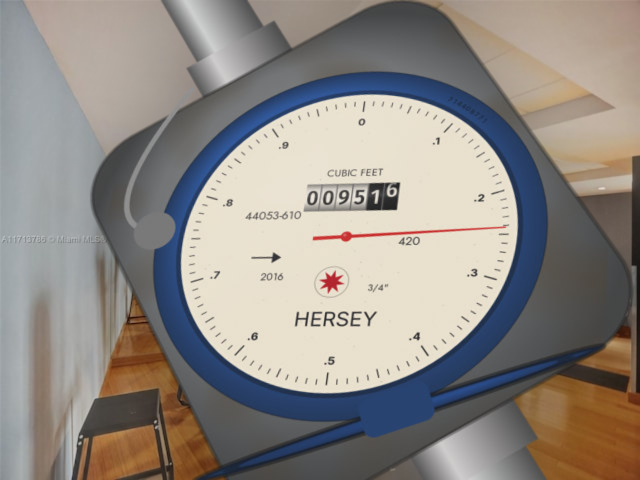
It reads value=9516.24 unit=ft³
